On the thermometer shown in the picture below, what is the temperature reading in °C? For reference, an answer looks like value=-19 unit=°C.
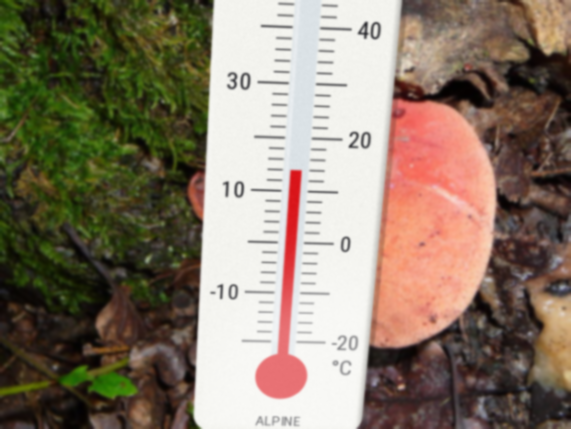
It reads value=14 unit=°C
